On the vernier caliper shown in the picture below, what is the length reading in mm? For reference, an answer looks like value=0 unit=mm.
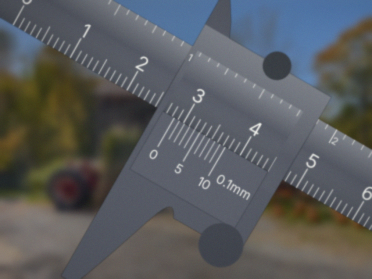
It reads value=28.4 unit=mm
